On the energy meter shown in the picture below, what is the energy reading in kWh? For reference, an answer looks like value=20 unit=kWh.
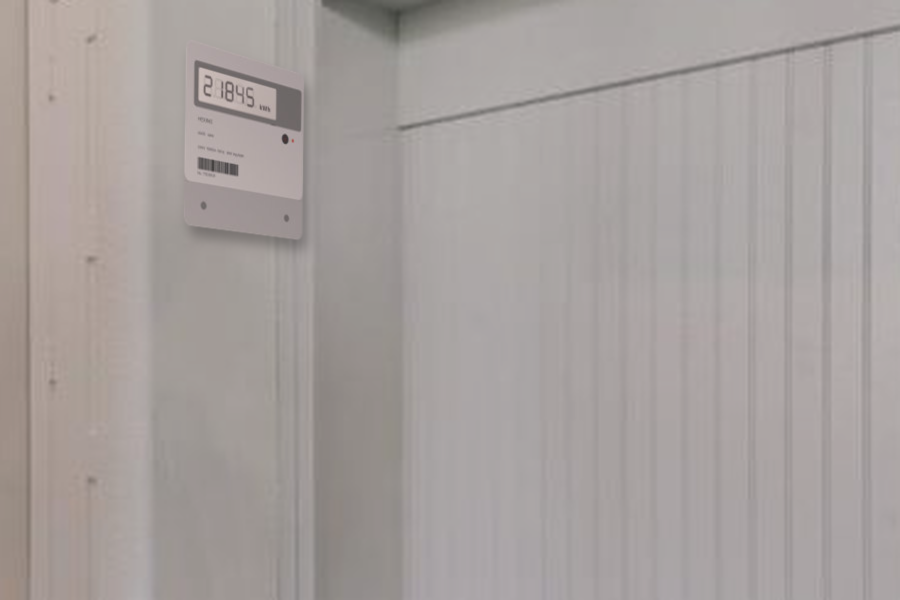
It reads value=21845 unit=kWh
